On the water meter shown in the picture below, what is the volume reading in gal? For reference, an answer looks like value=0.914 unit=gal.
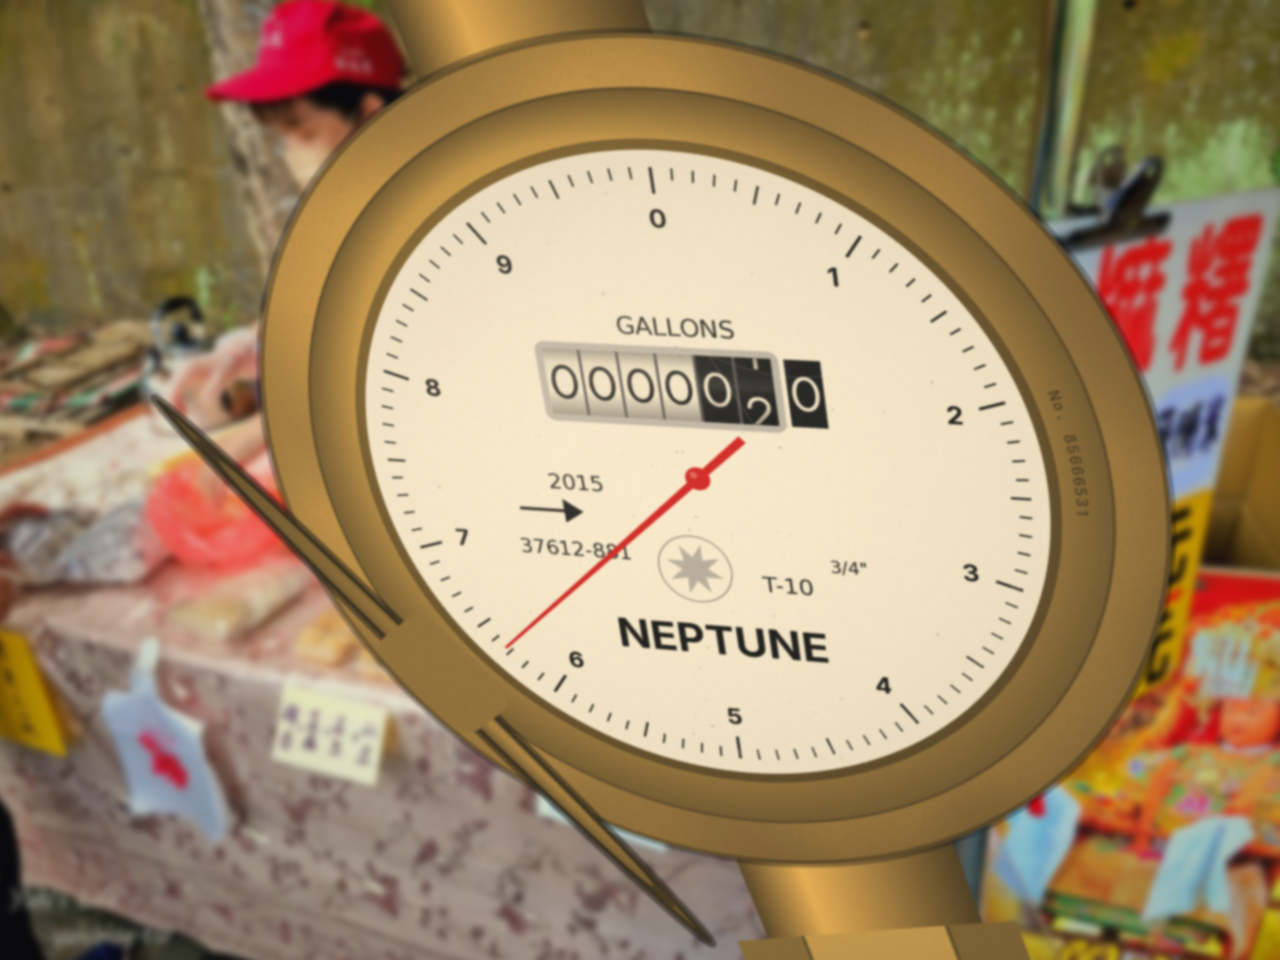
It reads value=16.3 unit=gal
